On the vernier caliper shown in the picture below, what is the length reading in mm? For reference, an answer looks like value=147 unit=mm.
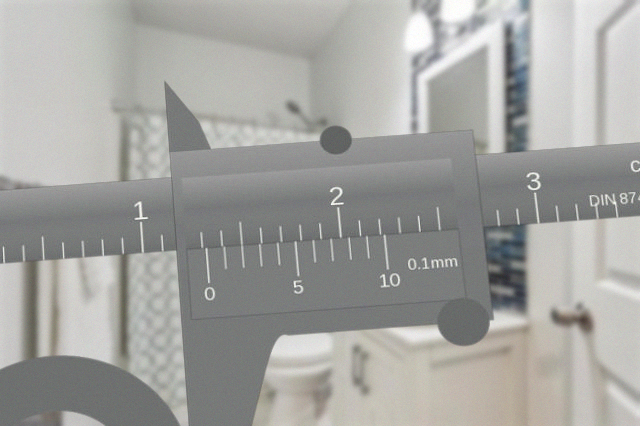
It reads value=13.2 unit=mm
